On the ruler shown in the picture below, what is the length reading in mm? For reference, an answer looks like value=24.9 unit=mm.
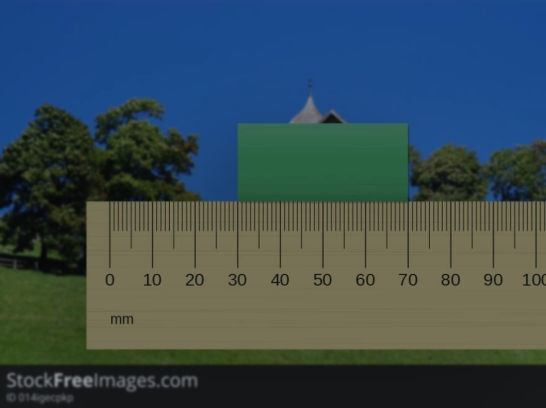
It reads value=40 unit=mm
